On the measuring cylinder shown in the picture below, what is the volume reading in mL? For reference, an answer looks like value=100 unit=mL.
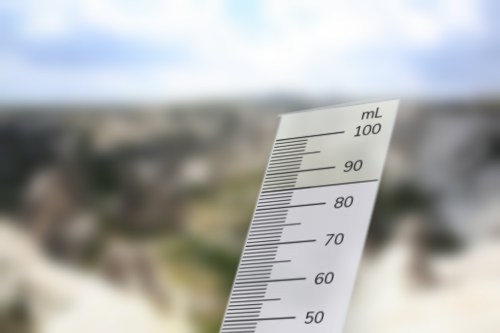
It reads value=85 unit=mL
